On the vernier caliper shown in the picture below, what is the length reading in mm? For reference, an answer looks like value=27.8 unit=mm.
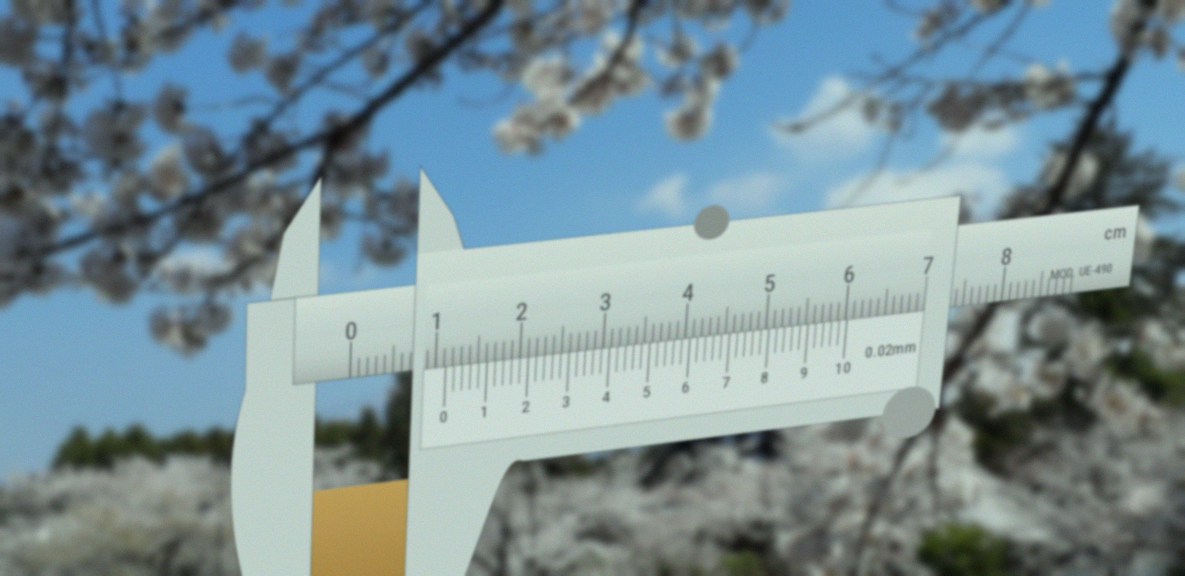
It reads value=11.2 unit=mm
